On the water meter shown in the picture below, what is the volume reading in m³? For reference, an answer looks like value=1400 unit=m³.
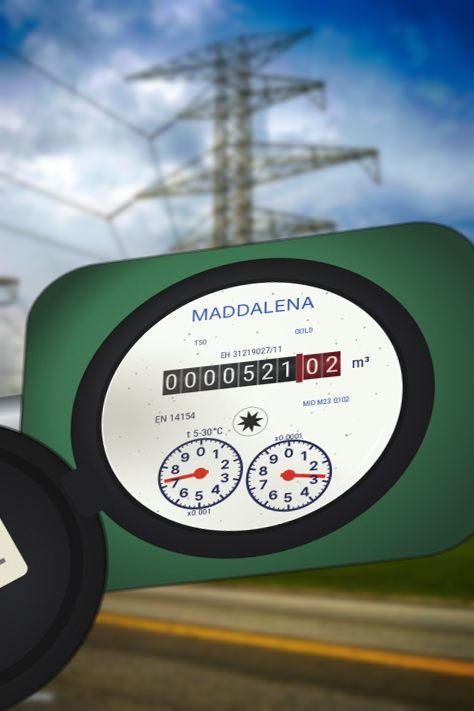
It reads value=521.0272 unit=m³
